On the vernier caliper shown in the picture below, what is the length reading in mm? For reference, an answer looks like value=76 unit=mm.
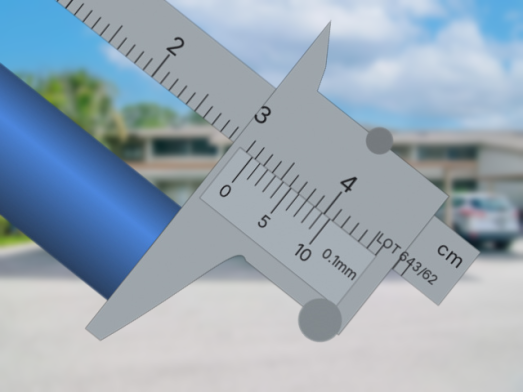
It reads value=31.7 unit=mm
